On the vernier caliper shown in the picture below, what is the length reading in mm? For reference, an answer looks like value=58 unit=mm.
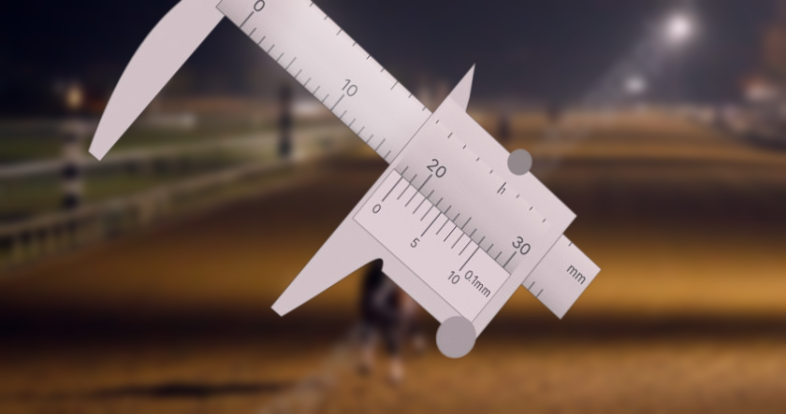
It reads value=18.2 unit=mm
